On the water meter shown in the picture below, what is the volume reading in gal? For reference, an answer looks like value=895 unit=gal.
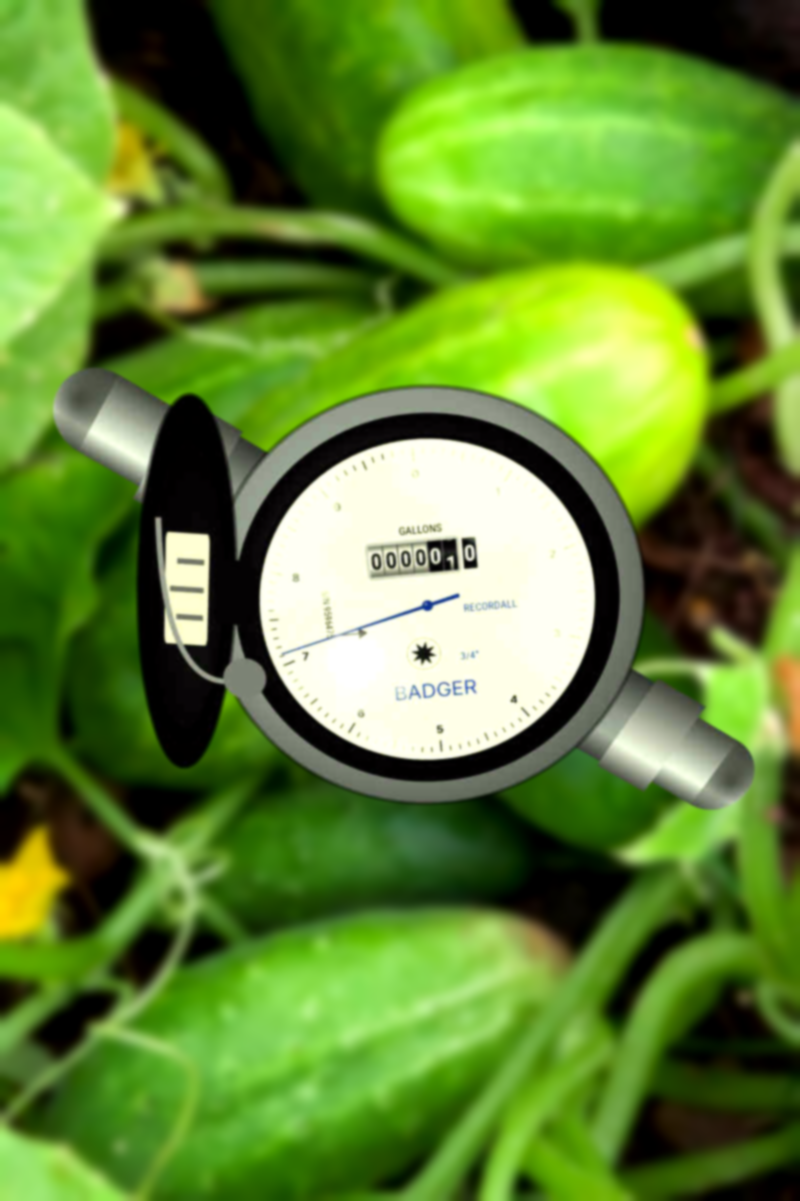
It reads value=7.1 unit=gal
